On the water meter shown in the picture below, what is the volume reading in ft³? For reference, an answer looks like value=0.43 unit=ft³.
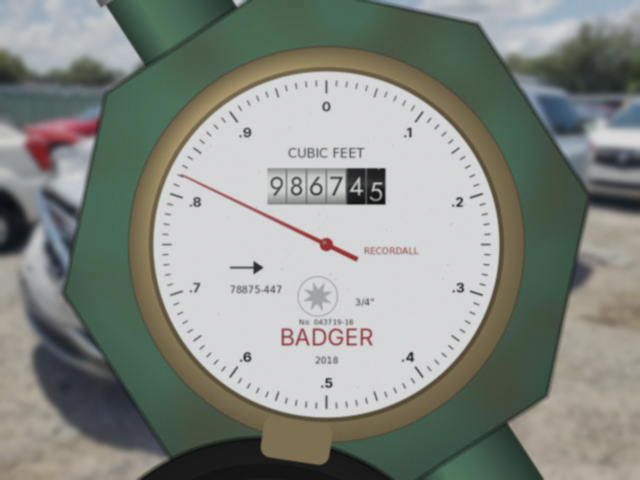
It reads value=986744.82 unit=ft³
